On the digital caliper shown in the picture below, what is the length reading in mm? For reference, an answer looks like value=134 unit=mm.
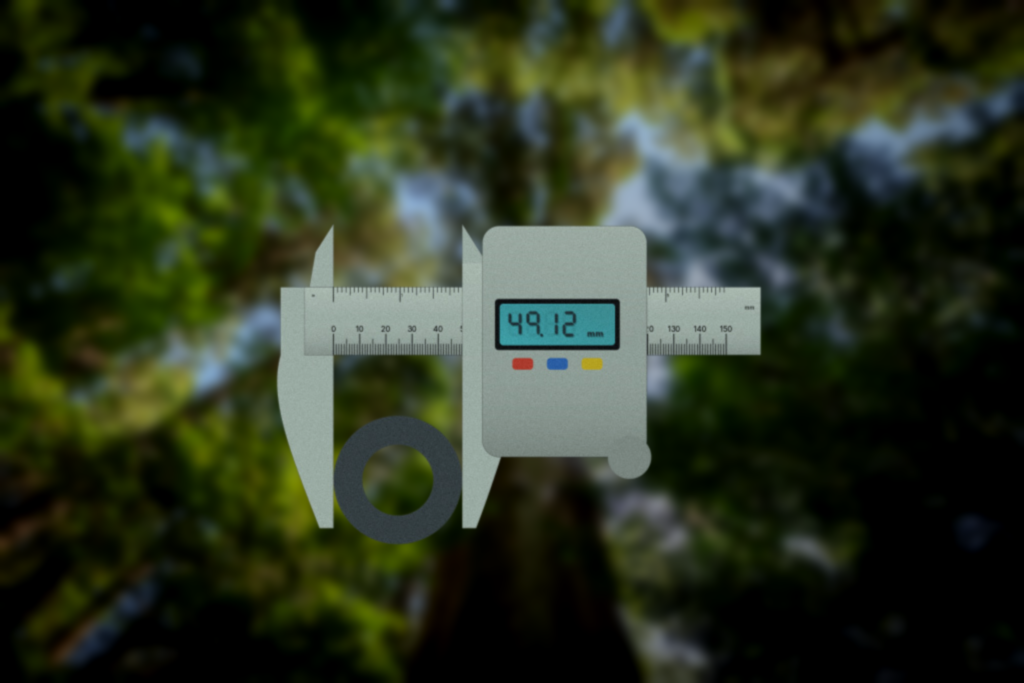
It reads value=49.12 unit=mm
